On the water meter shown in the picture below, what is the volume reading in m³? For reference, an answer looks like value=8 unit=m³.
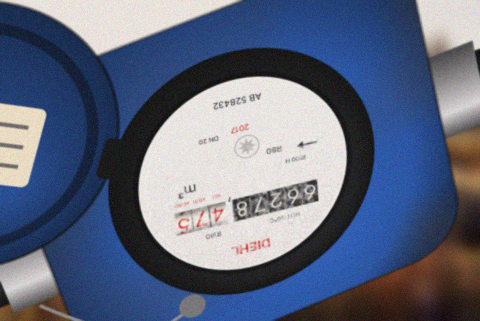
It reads value=66278.475 unit=m³
